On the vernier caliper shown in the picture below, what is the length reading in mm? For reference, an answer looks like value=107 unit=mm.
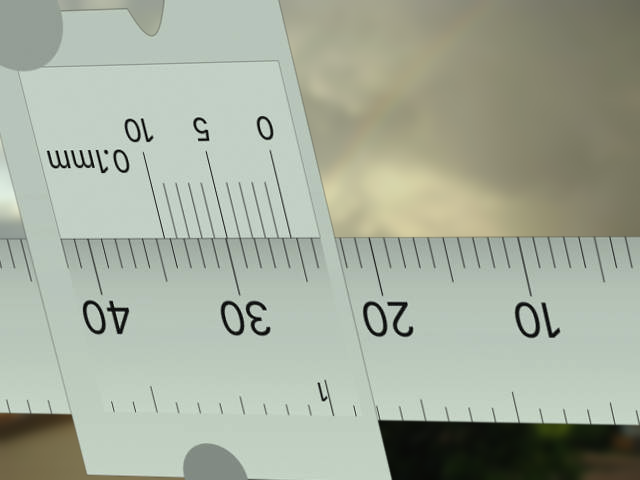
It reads value=25.4 unit=mm
